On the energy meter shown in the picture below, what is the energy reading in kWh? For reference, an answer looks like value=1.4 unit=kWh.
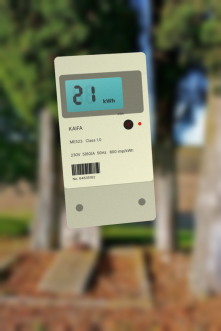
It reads value=21 unit=kWh
